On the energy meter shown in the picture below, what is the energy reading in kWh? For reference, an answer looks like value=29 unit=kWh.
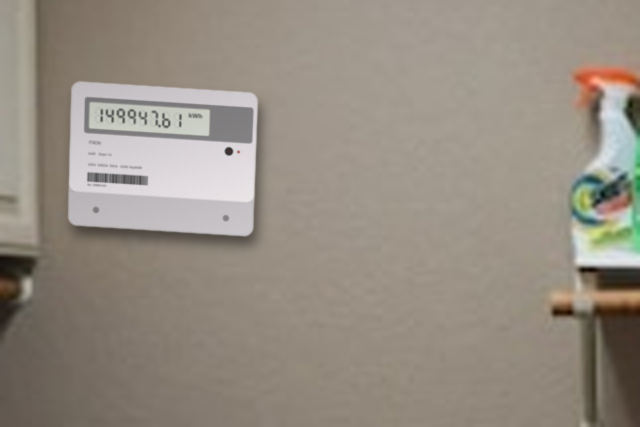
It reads value=149947.61 unit=kWh
